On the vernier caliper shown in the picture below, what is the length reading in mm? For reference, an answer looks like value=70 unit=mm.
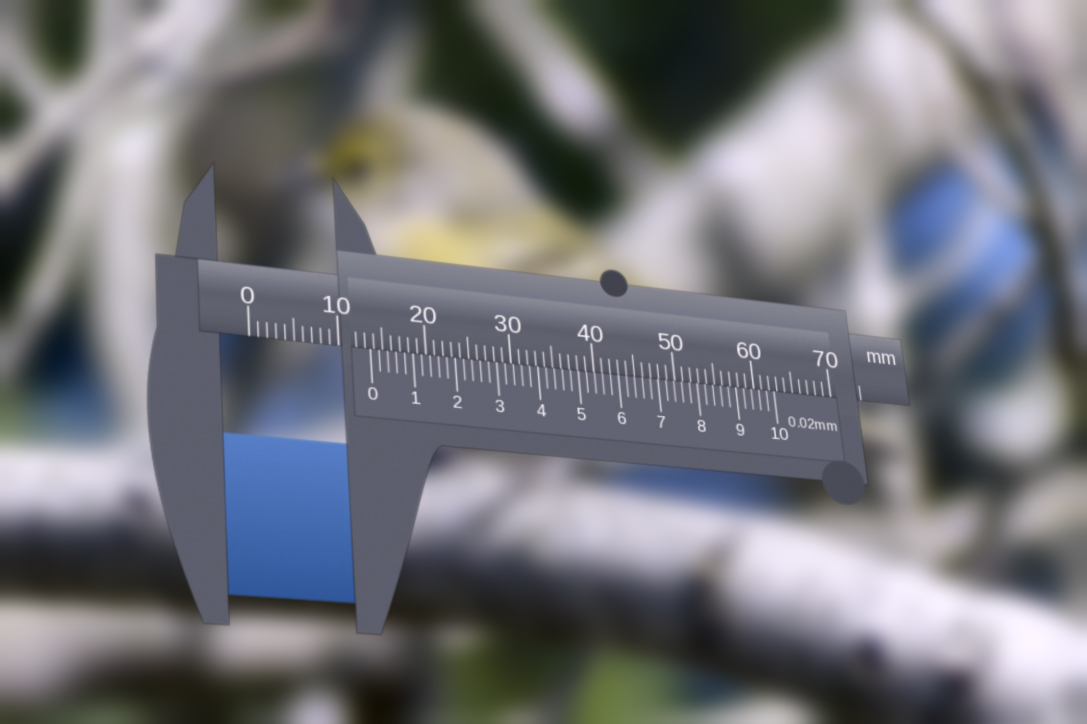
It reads value=13.6 unit=mm
